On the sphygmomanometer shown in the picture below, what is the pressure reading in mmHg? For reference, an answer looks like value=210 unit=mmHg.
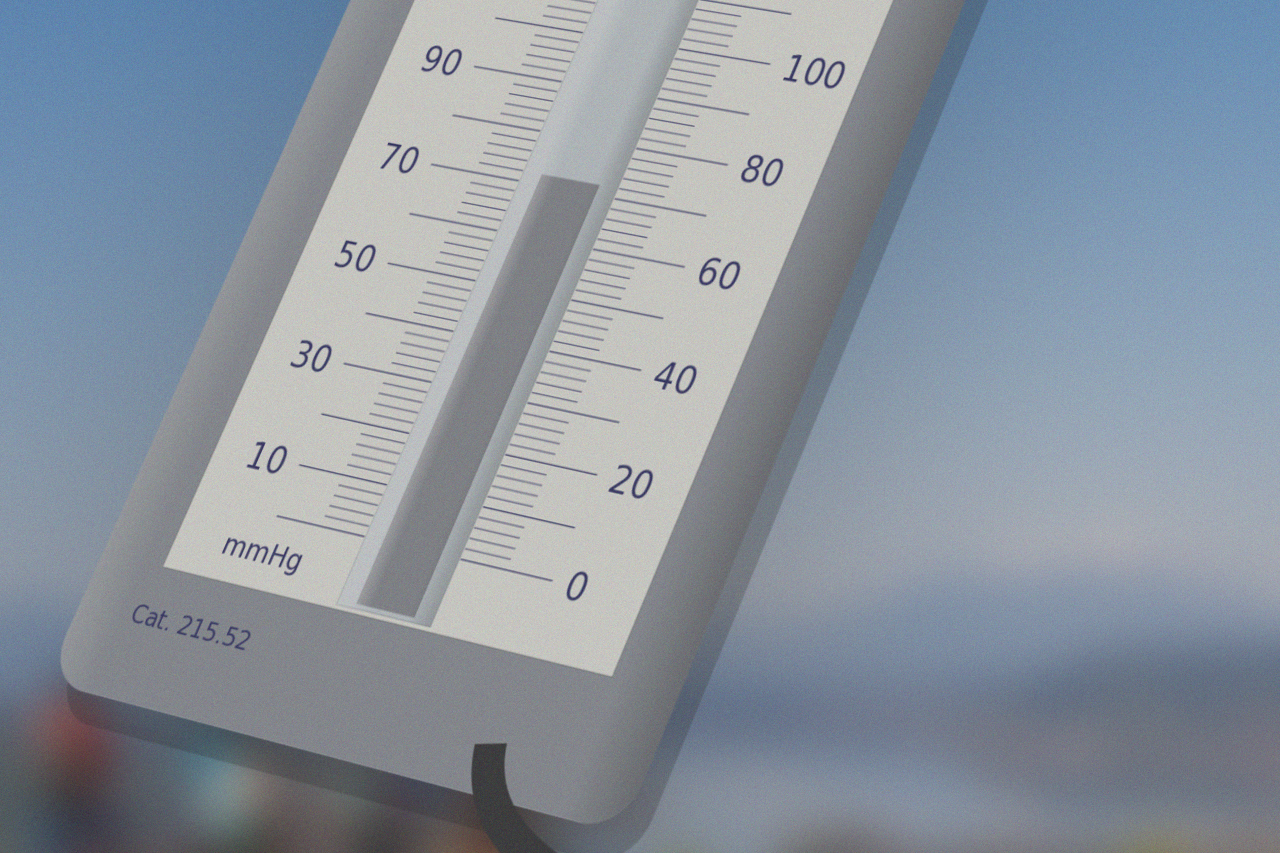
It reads value=72 unit=mmHg
